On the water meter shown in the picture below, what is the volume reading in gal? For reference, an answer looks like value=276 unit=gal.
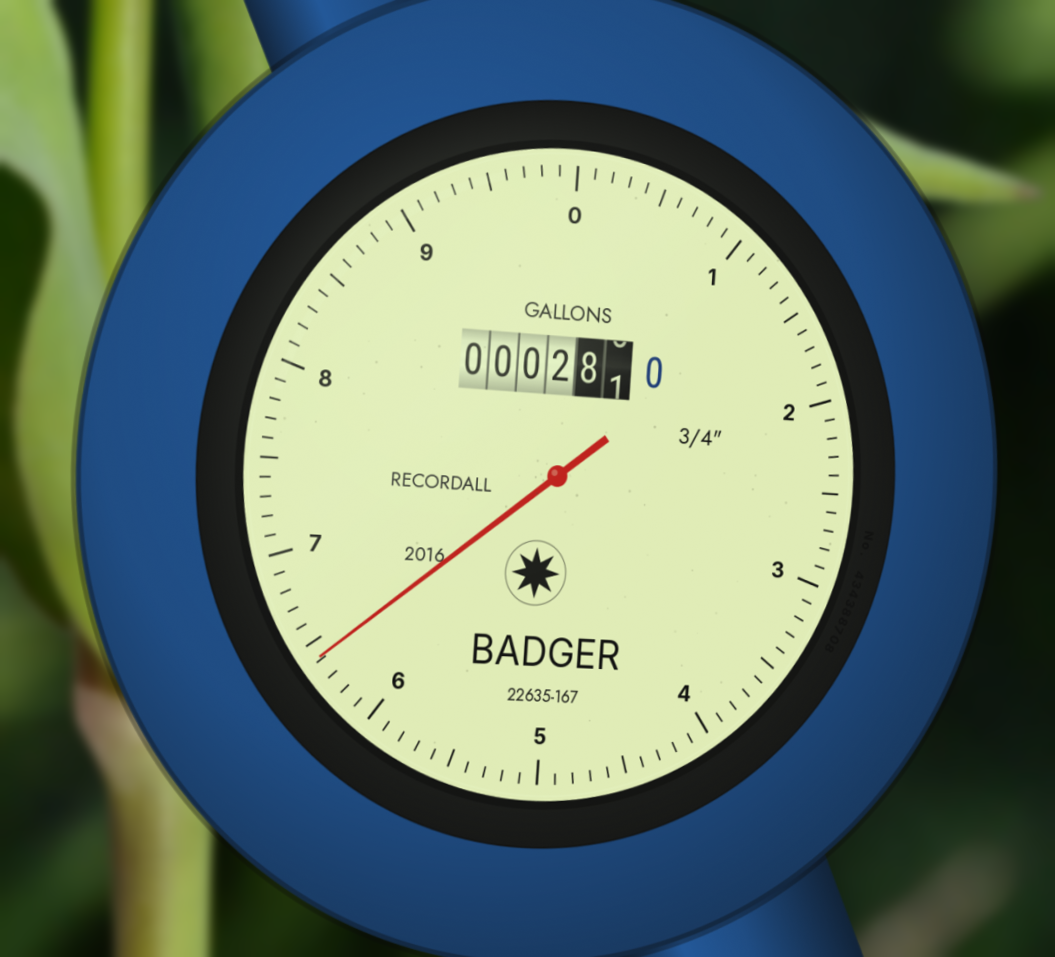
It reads value=2806.4 unit=gal
